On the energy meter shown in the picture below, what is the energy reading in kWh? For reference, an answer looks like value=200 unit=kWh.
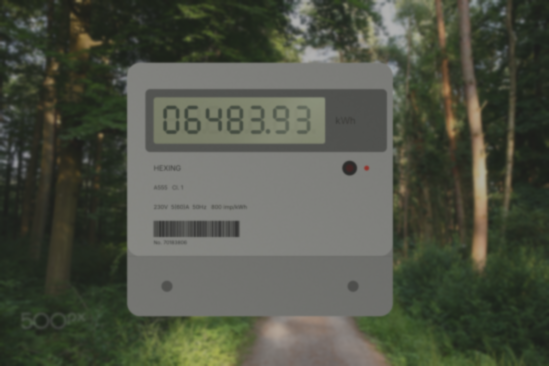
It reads value=6483.93 unit=kWh
